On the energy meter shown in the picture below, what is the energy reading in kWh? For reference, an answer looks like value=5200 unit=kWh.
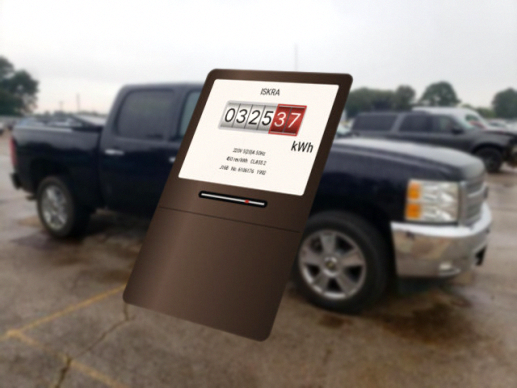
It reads value=325.37 unit=kWh
